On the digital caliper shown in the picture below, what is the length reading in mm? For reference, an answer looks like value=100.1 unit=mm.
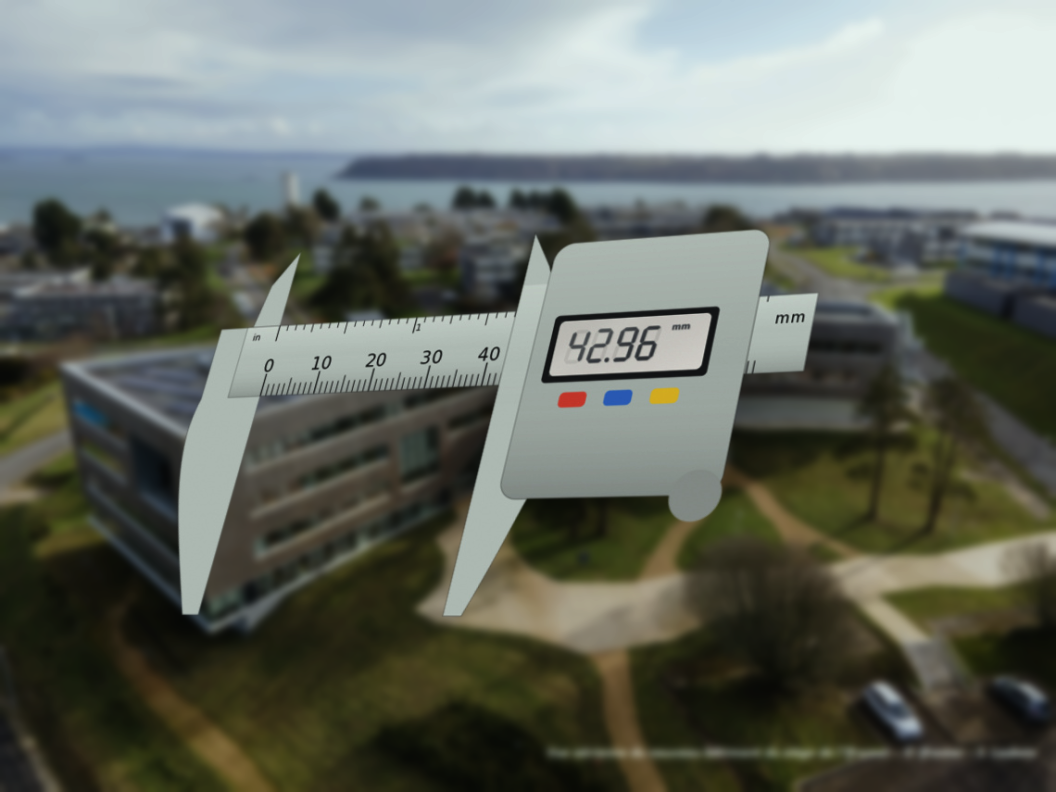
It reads value=42.96 unit=mm
